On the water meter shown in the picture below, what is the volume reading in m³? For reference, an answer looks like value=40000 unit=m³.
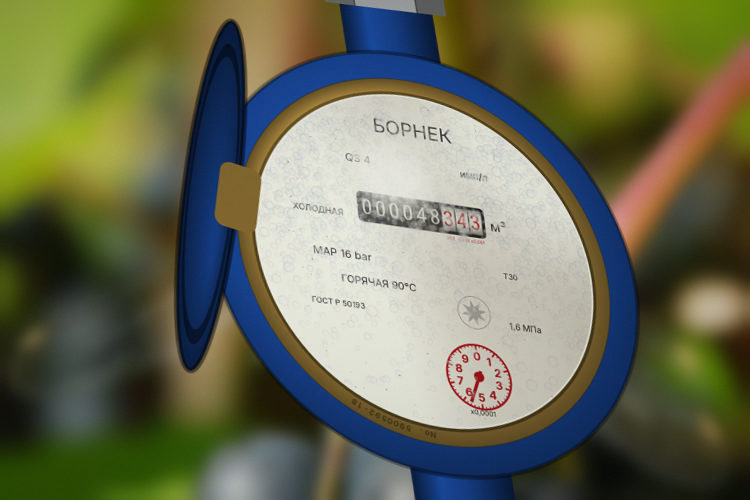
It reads value=48.3435 unit=m³
